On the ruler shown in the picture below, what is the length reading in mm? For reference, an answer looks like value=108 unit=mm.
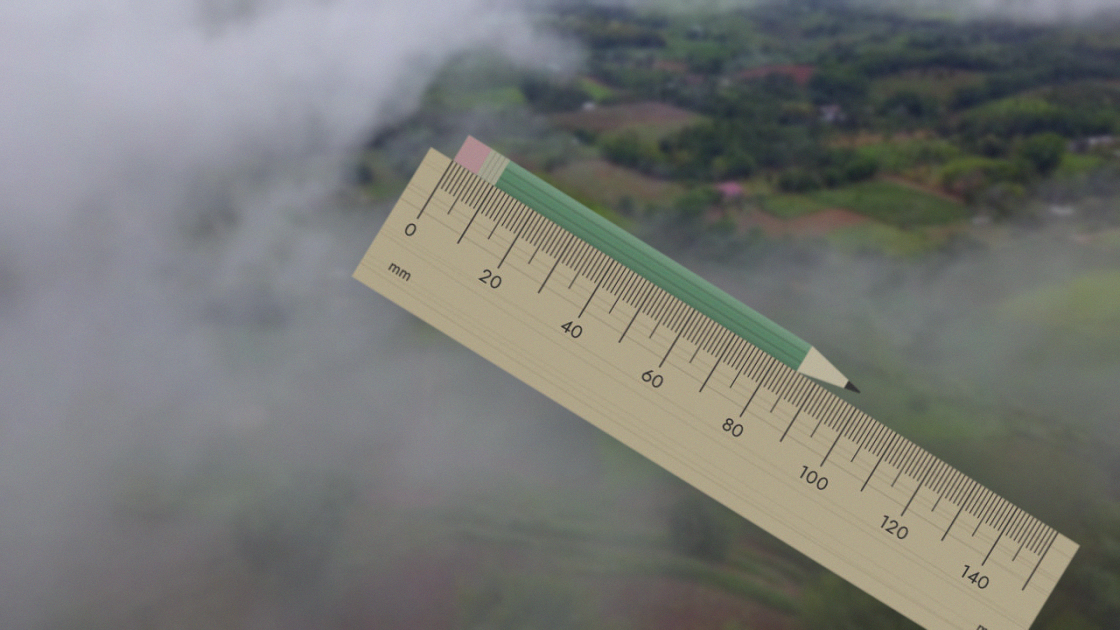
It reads value=99 unit=mm
